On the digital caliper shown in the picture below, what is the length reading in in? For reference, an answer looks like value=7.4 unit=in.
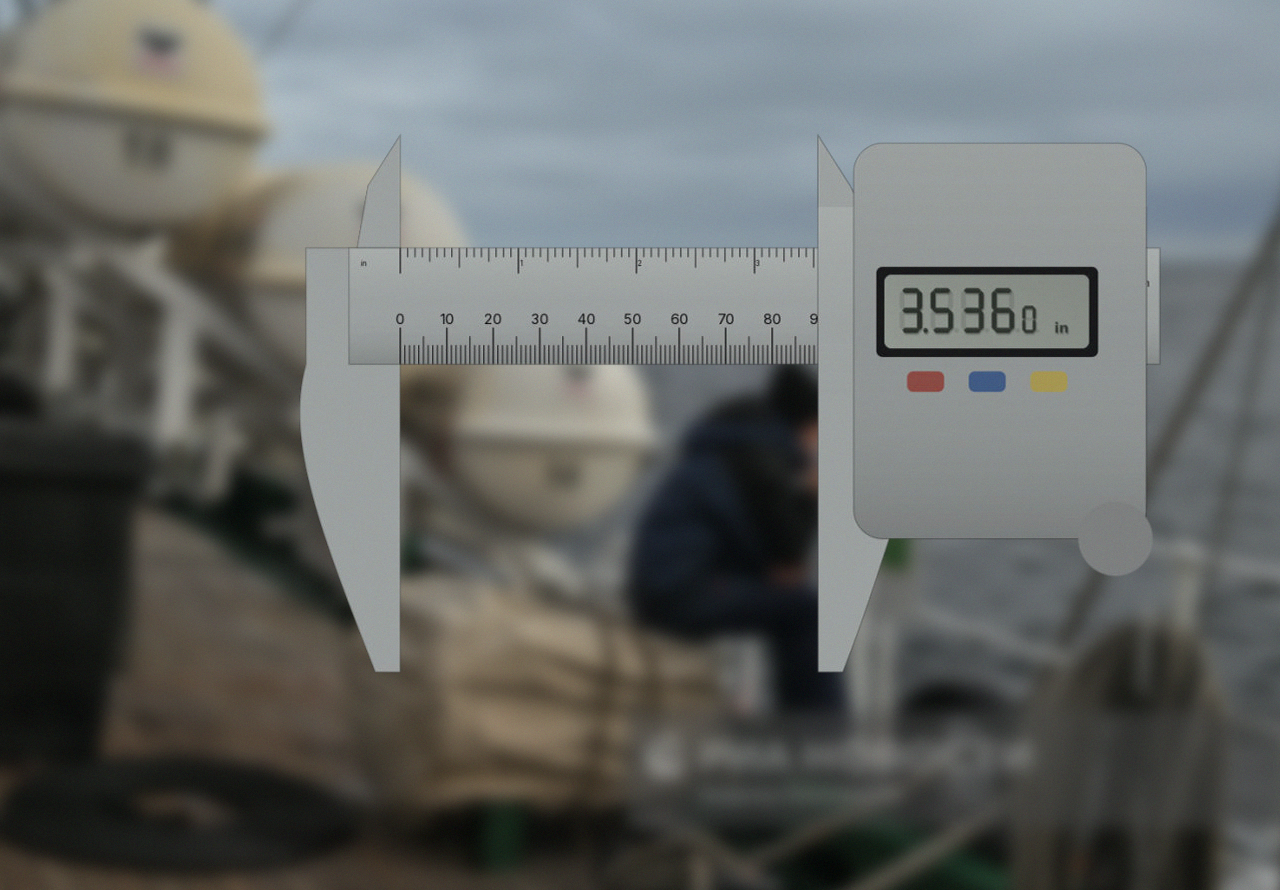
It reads value=3.5360 unit=in
